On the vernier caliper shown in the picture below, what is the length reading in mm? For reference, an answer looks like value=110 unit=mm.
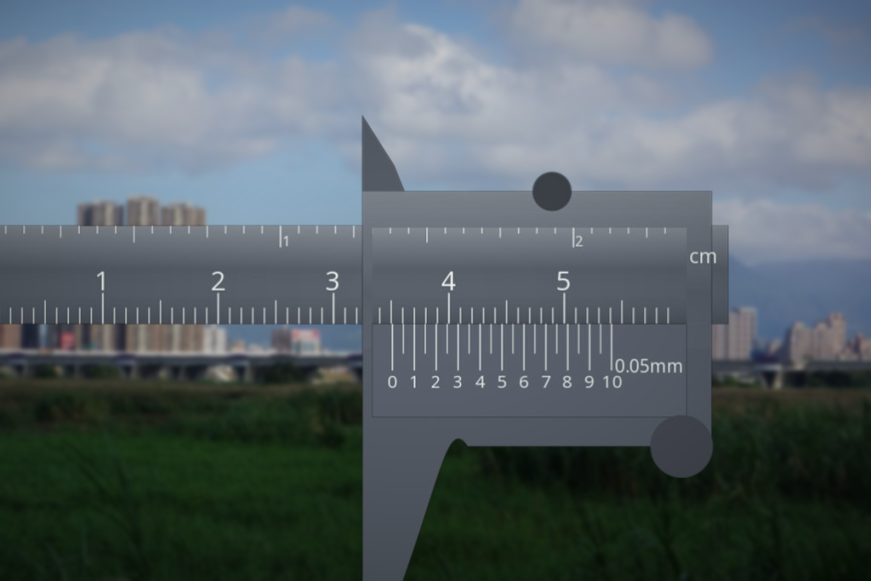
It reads value=35.1 unit=mm
